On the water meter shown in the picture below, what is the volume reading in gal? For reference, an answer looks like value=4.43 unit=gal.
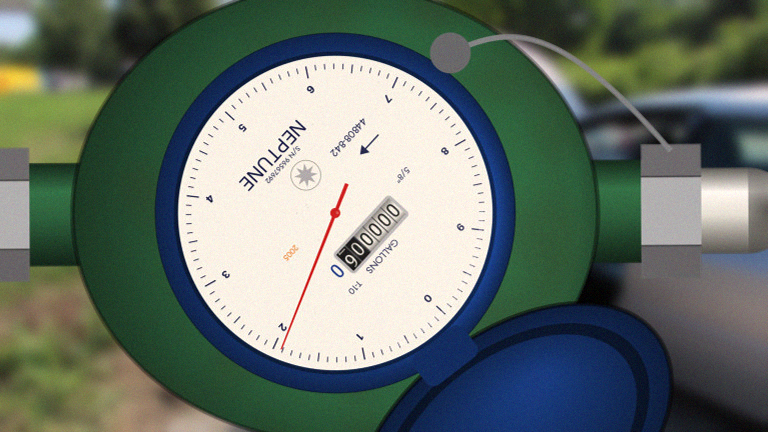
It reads value=61.9 unit=gal
